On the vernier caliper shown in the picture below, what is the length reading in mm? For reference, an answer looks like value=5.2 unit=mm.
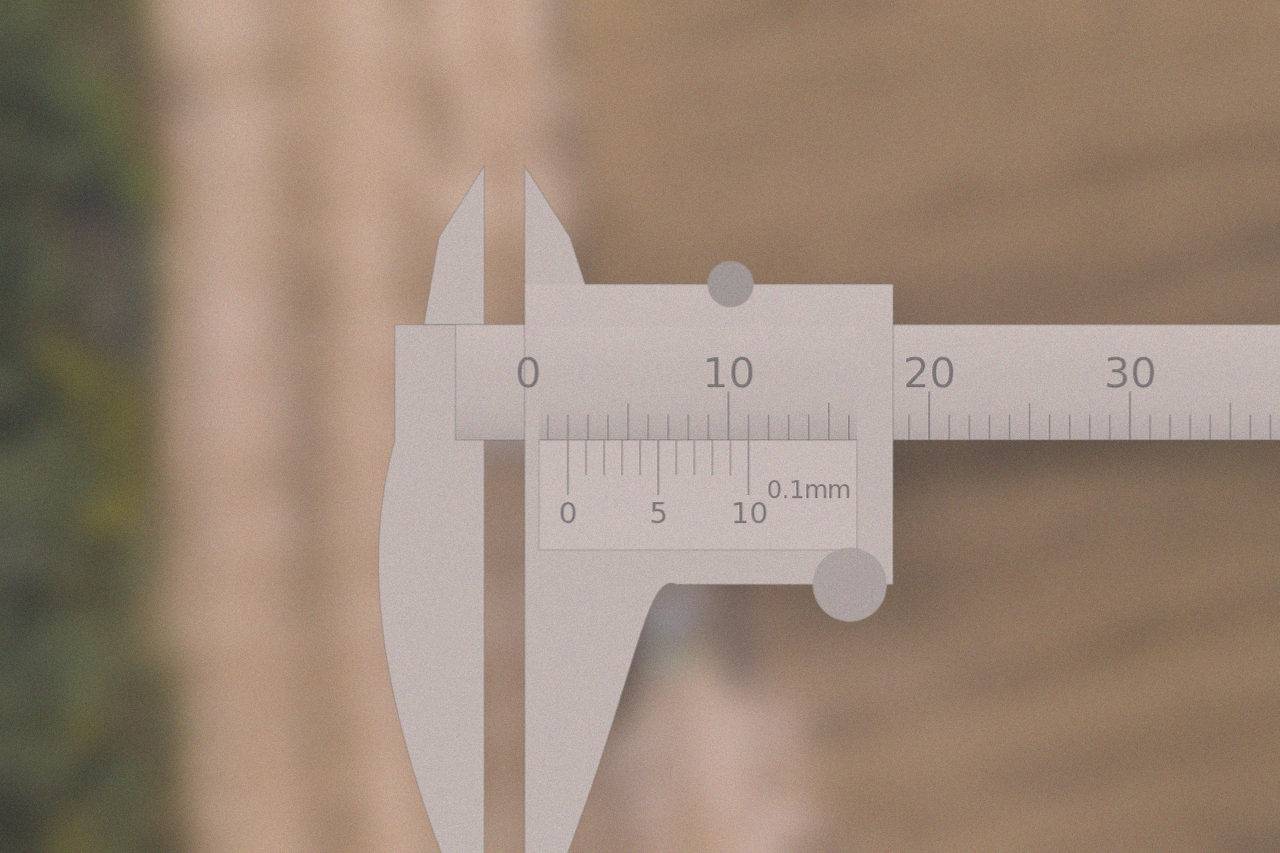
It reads value=2.0 unit=mm
